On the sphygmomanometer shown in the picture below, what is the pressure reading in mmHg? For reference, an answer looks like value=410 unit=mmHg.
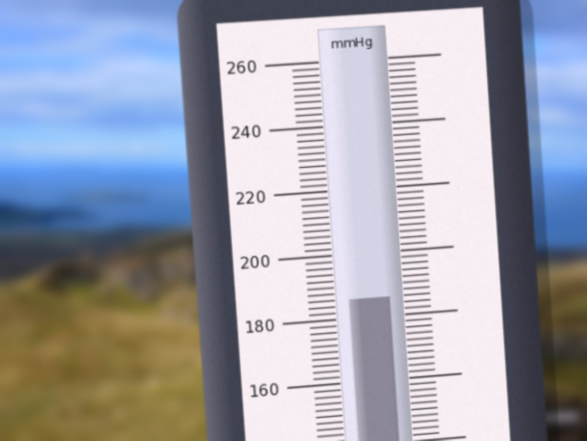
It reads value=186 unit=mmHg
